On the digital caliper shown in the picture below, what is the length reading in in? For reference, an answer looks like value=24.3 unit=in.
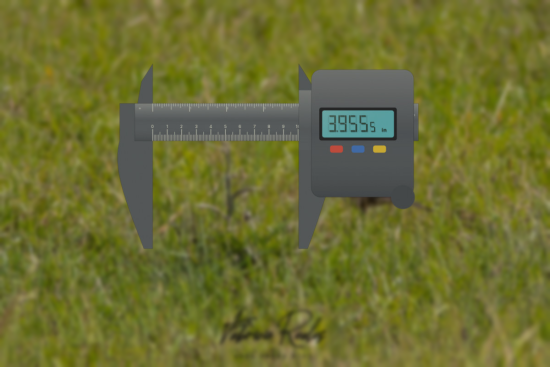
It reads value=3.9555 unit=in
